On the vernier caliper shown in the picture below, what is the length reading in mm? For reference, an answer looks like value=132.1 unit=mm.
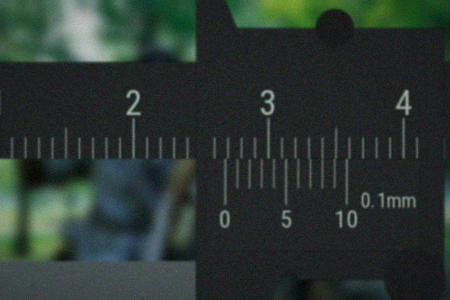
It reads value=26.8 unit=mm
